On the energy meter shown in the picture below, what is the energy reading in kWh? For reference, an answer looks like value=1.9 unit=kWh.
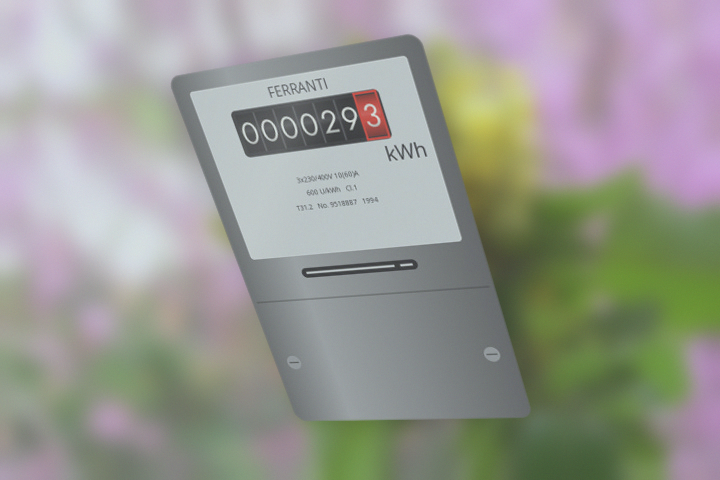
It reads value=29.3 unit=kWh
